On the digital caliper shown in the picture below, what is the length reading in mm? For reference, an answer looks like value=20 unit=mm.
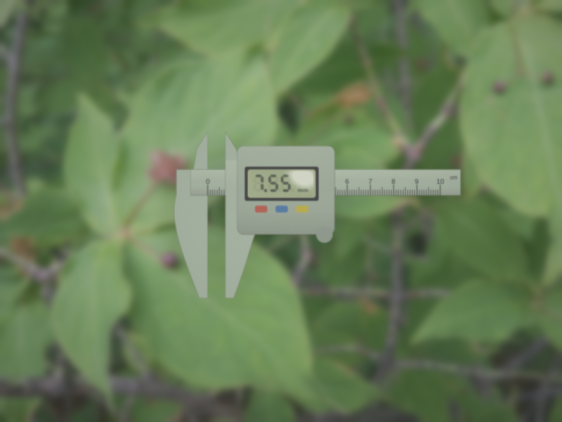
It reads value=7.55 unit=mm
